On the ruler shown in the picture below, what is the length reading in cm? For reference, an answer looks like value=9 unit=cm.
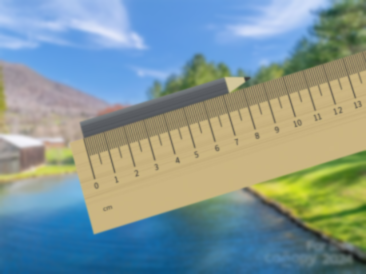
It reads value=8.5 unit=cm
